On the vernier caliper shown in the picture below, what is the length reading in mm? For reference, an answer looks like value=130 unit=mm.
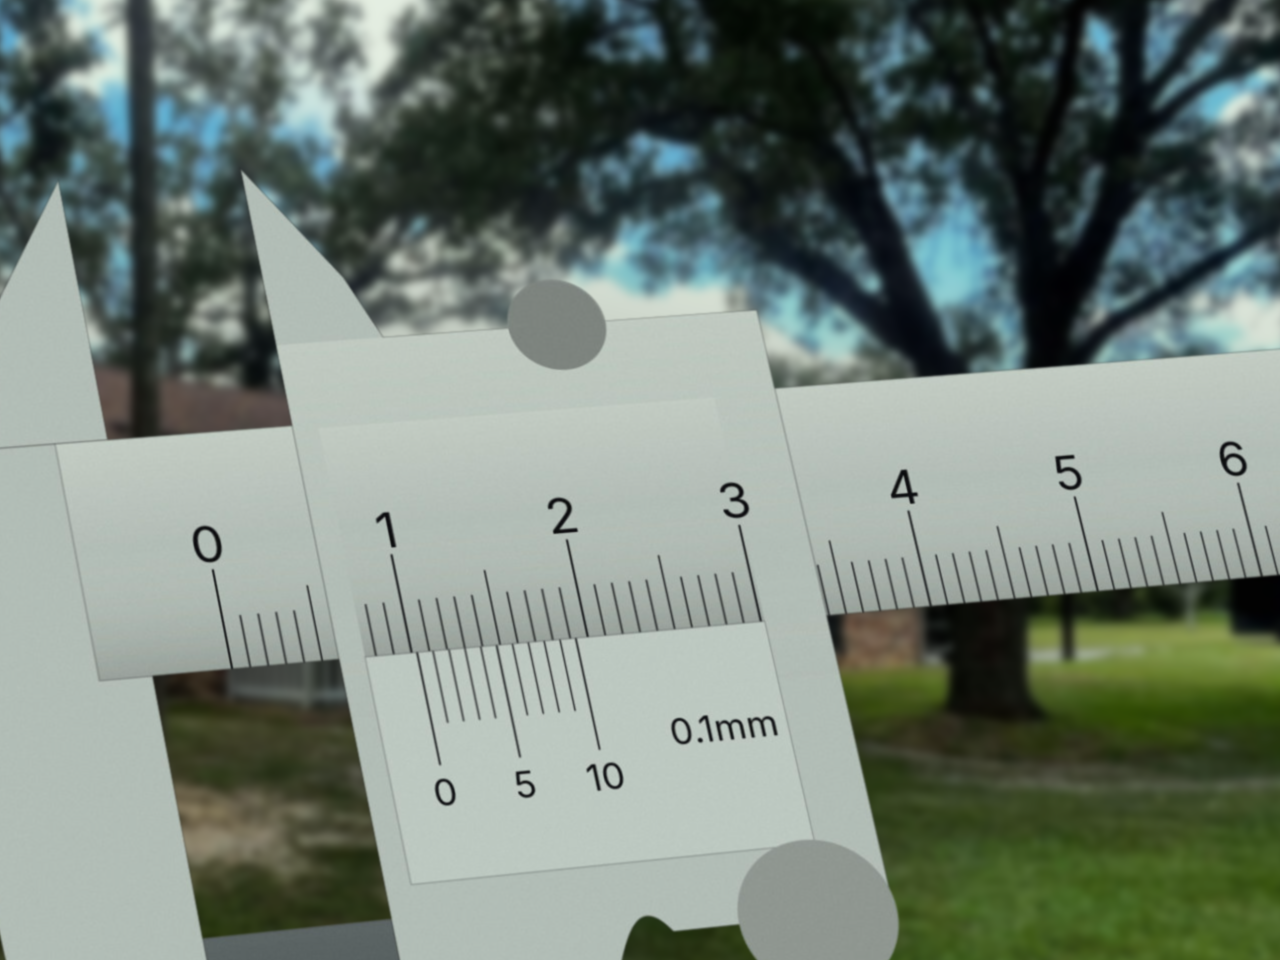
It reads value=10.3 unit=mm
